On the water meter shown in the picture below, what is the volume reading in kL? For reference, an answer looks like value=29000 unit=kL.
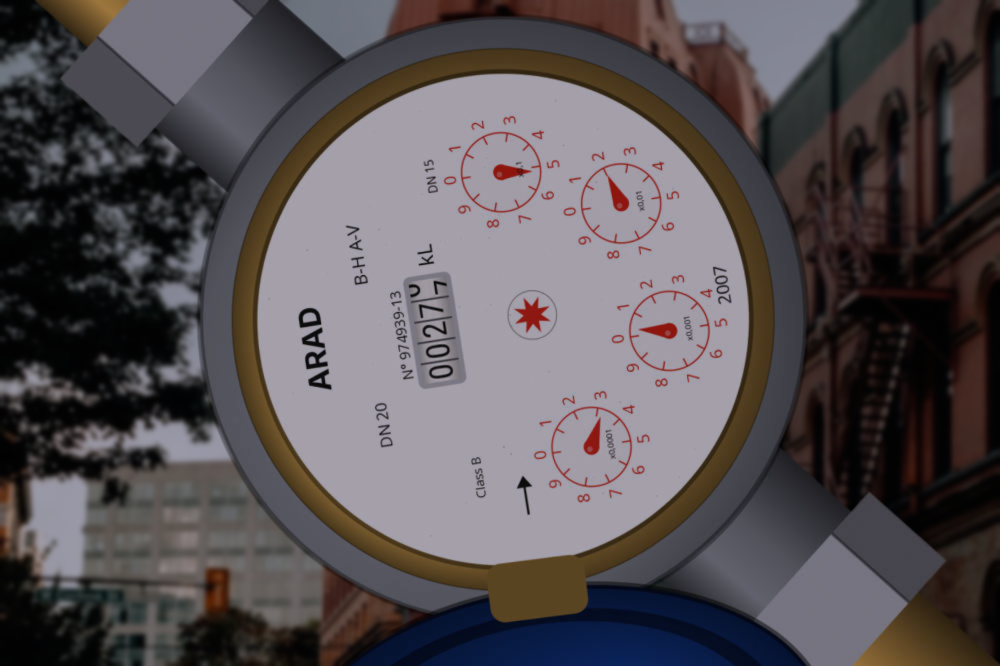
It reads value=276.5203 unit=kL
